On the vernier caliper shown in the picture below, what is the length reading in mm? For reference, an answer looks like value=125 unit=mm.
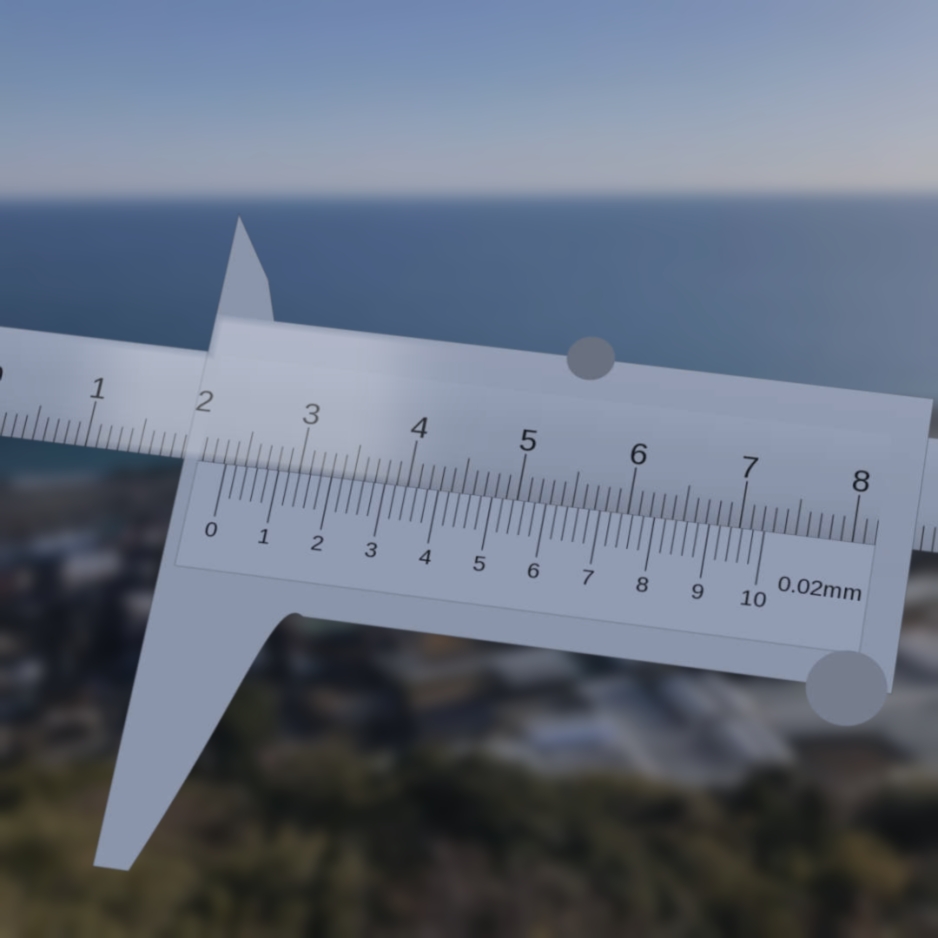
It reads value=23.2 unit=mm
